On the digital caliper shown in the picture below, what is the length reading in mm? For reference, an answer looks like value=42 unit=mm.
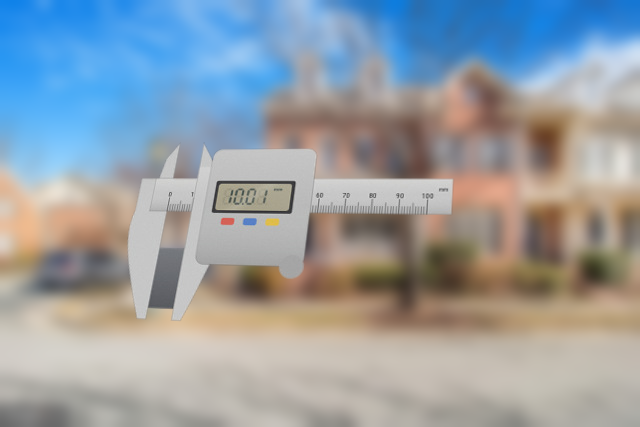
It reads value=10.01 unit=mm
